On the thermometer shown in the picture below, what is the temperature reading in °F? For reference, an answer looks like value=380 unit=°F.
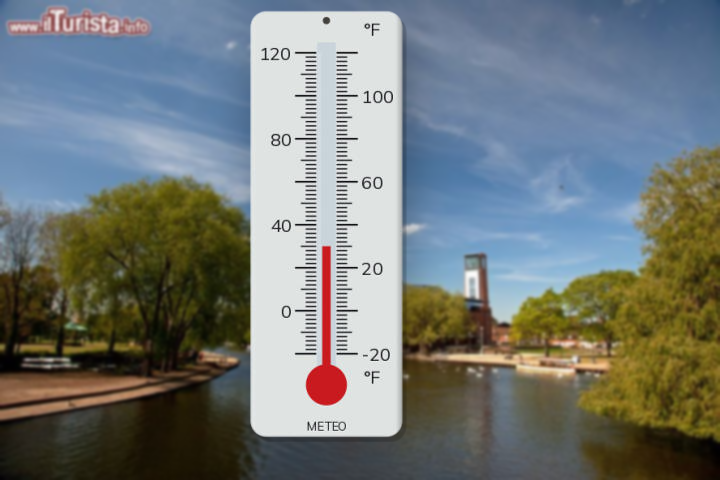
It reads value=30 unit=°F
